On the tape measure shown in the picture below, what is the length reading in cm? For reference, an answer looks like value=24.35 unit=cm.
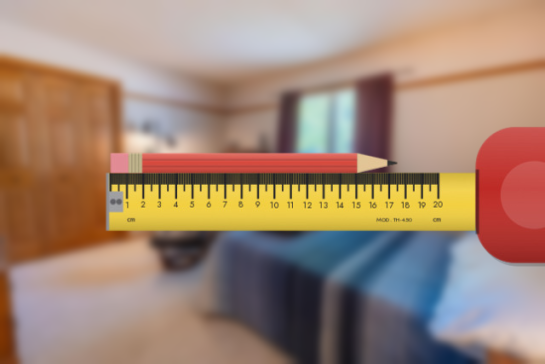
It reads value=17.5 unit=cm
